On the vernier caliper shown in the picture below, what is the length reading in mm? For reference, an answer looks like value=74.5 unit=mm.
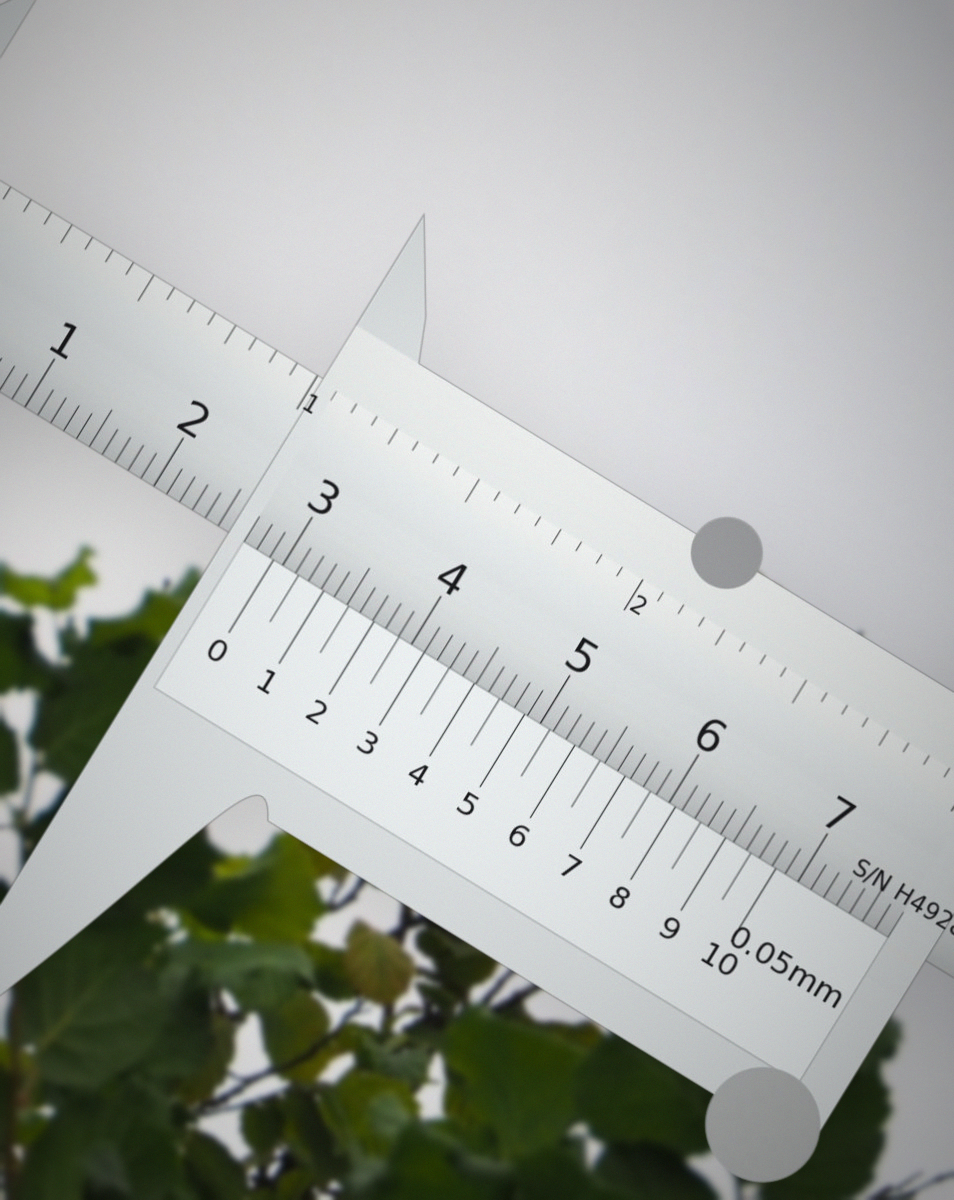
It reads value=29.3 unit=mm
